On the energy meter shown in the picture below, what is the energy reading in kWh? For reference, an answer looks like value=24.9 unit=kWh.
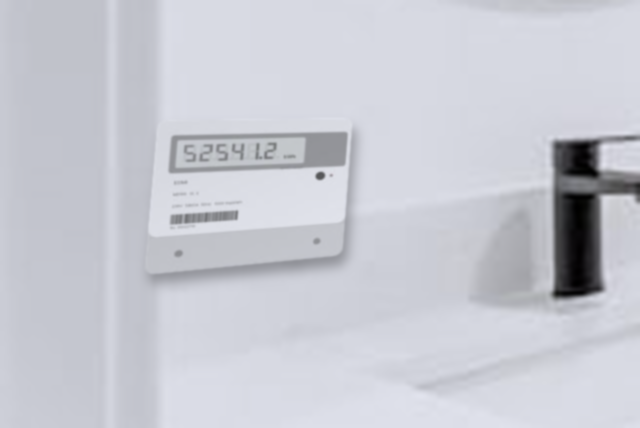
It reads value=52541.2 unit=kWh
